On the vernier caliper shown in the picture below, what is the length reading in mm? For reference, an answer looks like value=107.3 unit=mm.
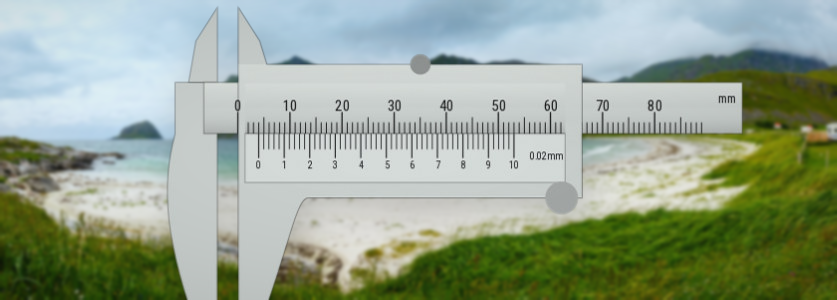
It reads value=4.0 unit=mm
